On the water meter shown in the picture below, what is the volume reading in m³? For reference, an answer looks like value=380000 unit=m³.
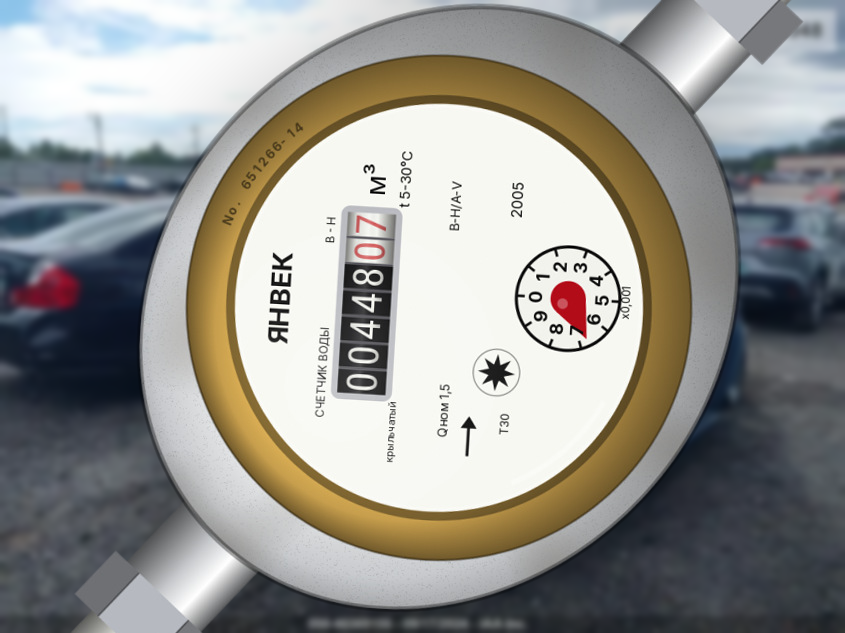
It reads value=448.076 unit=m³
